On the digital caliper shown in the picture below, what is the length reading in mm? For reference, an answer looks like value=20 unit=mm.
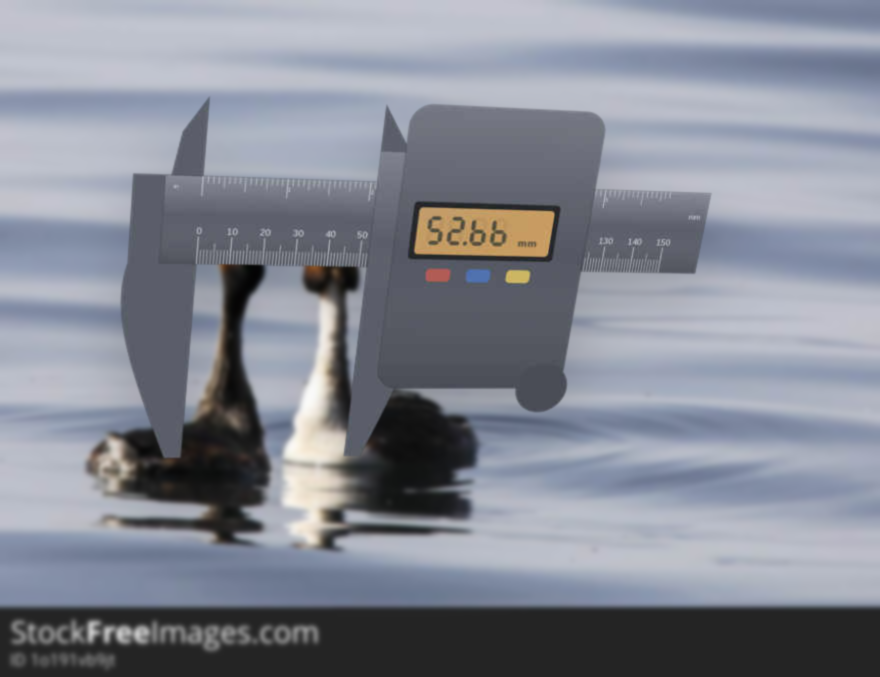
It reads value=52.66 unit=mm
